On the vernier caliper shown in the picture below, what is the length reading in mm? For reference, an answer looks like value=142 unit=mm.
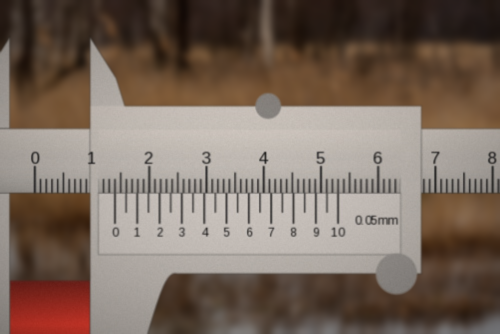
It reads value=14.0 unit=mm
